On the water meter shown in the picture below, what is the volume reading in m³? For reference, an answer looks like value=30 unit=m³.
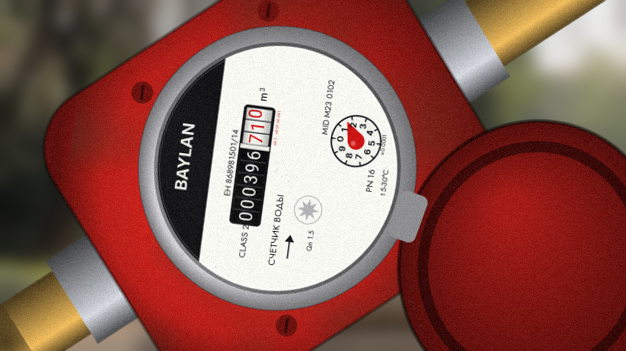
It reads value=396.7101 unit=m³
